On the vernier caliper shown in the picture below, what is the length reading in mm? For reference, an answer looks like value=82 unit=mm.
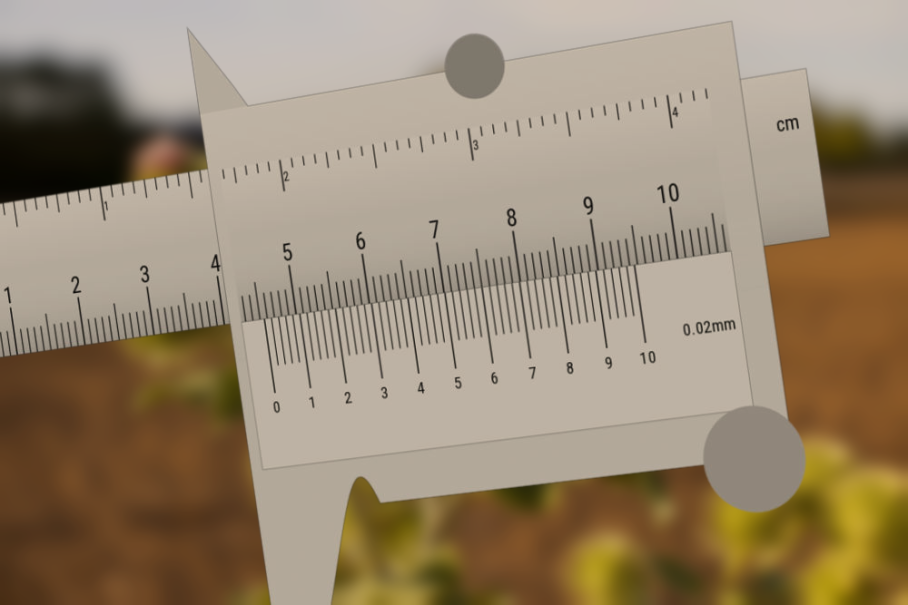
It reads value=45.6 unit=mm
